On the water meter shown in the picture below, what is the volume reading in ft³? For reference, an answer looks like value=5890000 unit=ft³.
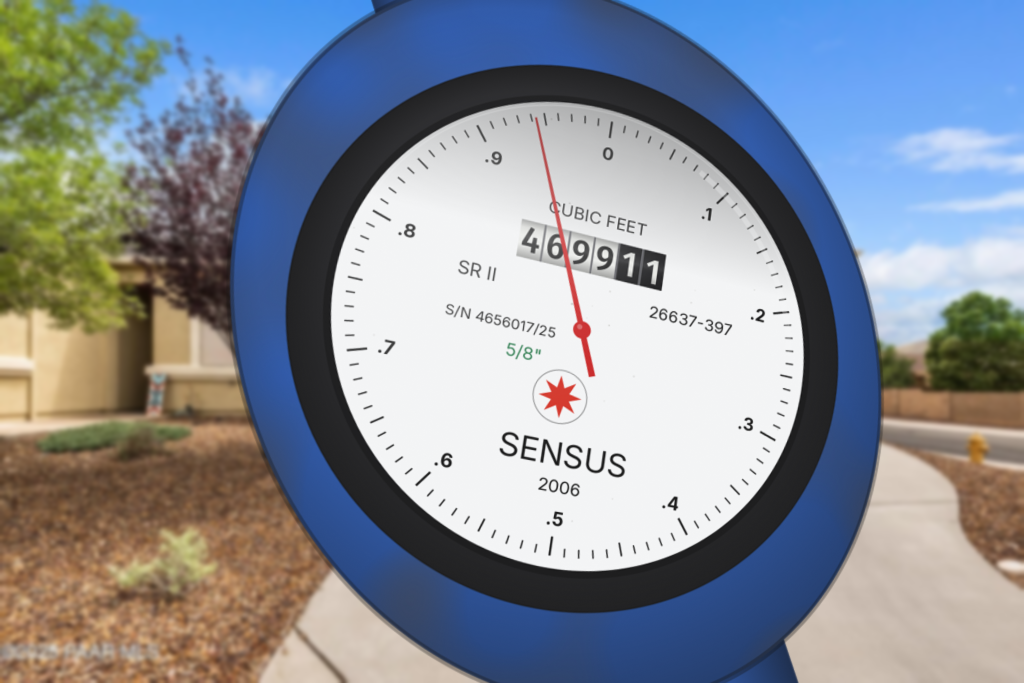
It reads value=469910.94 unit=ft³
